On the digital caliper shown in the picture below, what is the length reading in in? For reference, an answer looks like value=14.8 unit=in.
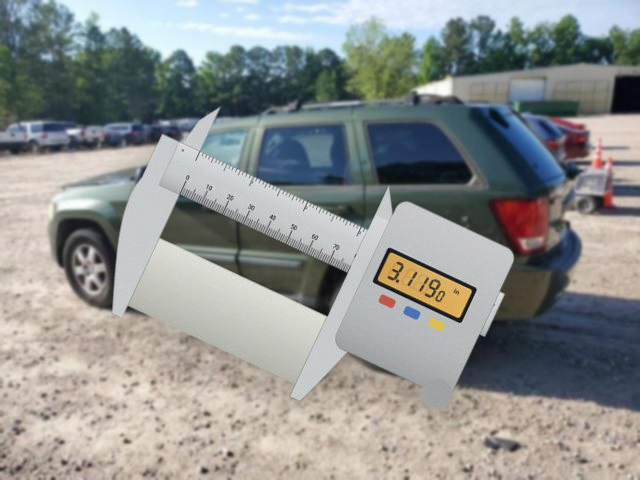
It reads value=3.1190 unit=in
